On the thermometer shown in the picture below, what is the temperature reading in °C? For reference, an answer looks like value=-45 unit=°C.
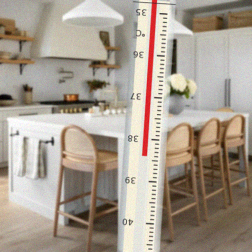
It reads value=38.4 unit=°C
